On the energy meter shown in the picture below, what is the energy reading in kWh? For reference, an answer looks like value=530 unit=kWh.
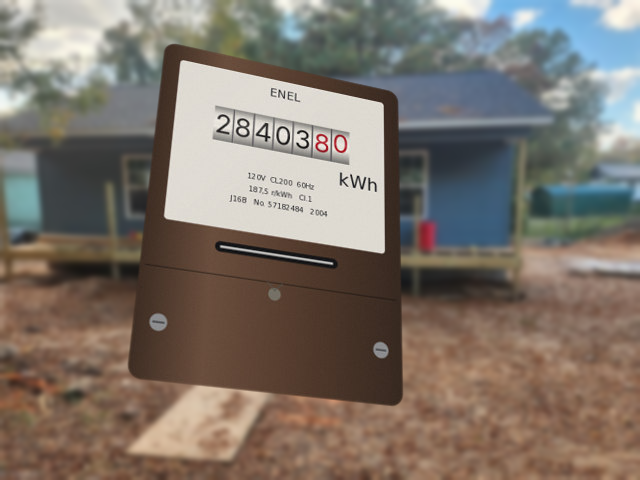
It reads value=28403.80 unit=kWh
